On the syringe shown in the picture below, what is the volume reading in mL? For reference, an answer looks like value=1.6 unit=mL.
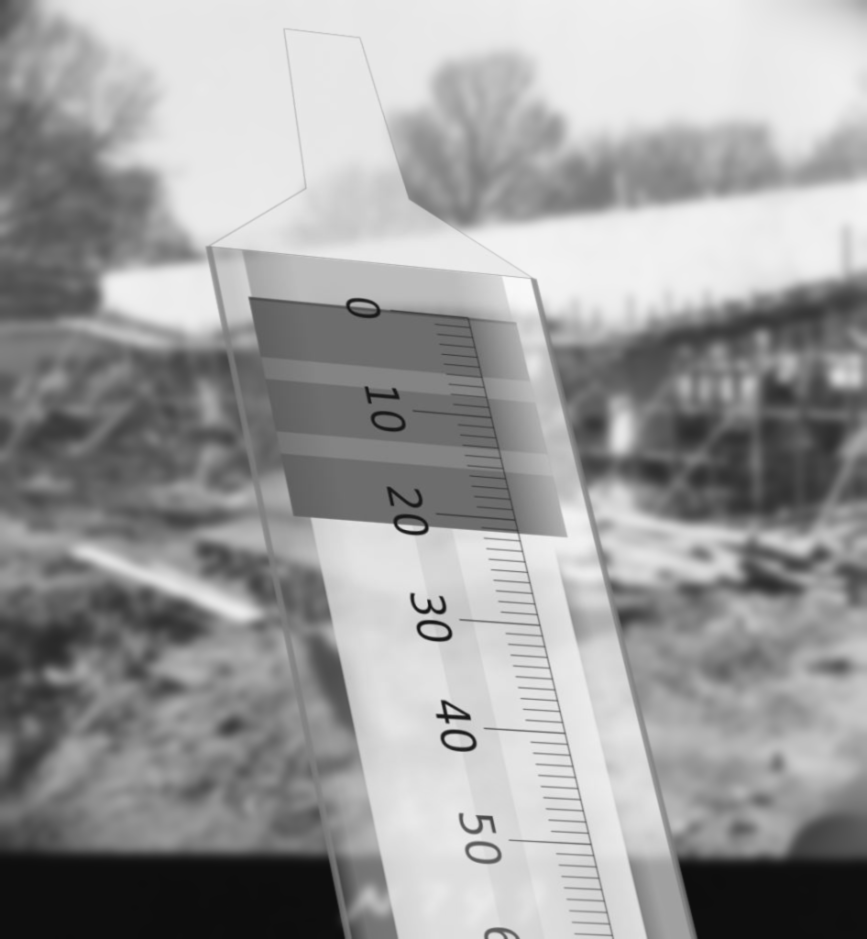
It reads value=0 unit=mL
